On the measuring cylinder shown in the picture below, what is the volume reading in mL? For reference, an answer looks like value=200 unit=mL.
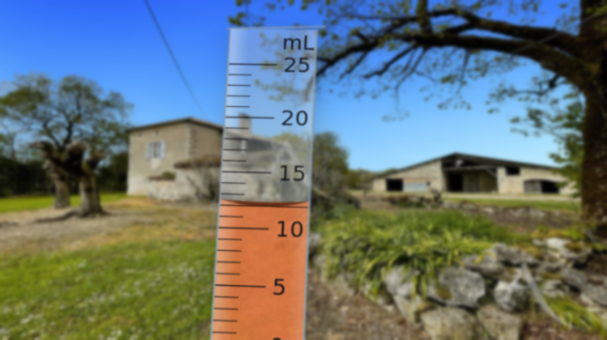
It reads value=12 unit=mL
